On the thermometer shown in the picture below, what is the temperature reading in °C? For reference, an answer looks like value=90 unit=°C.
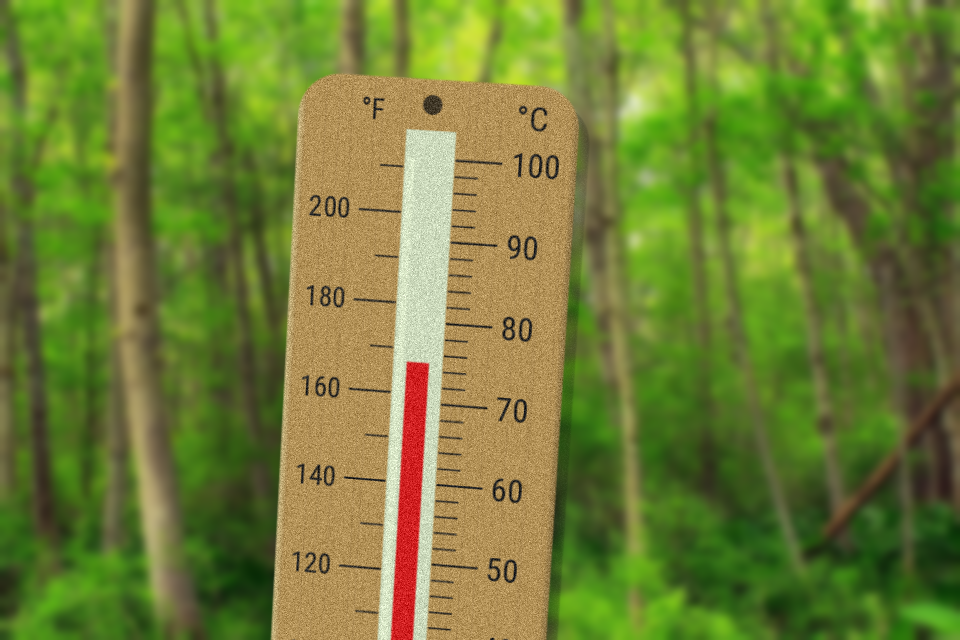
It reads value=75 unit=°C
